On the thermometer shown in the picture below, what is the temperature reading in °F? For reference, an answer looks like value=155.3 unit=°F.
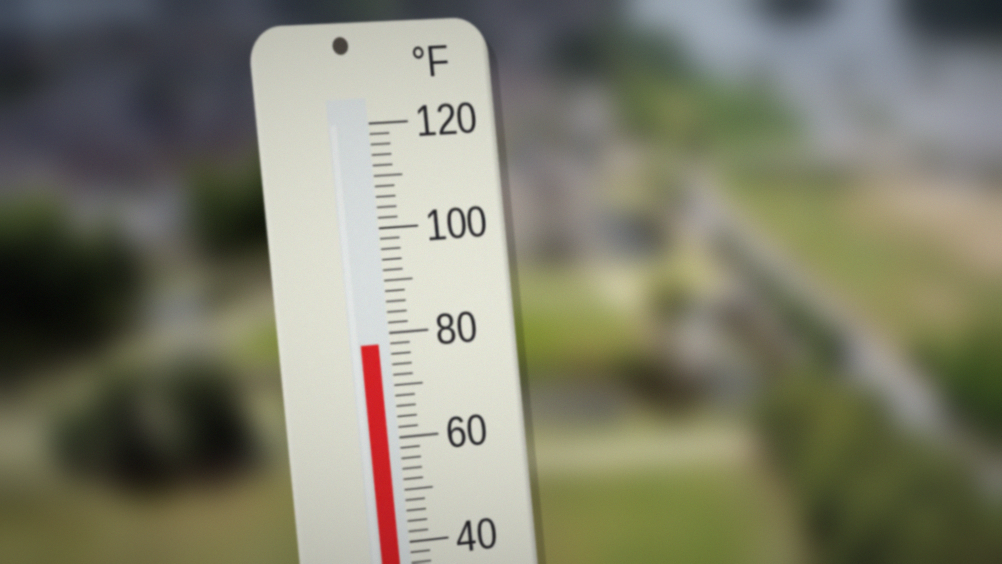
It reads value=78 unit=°F
